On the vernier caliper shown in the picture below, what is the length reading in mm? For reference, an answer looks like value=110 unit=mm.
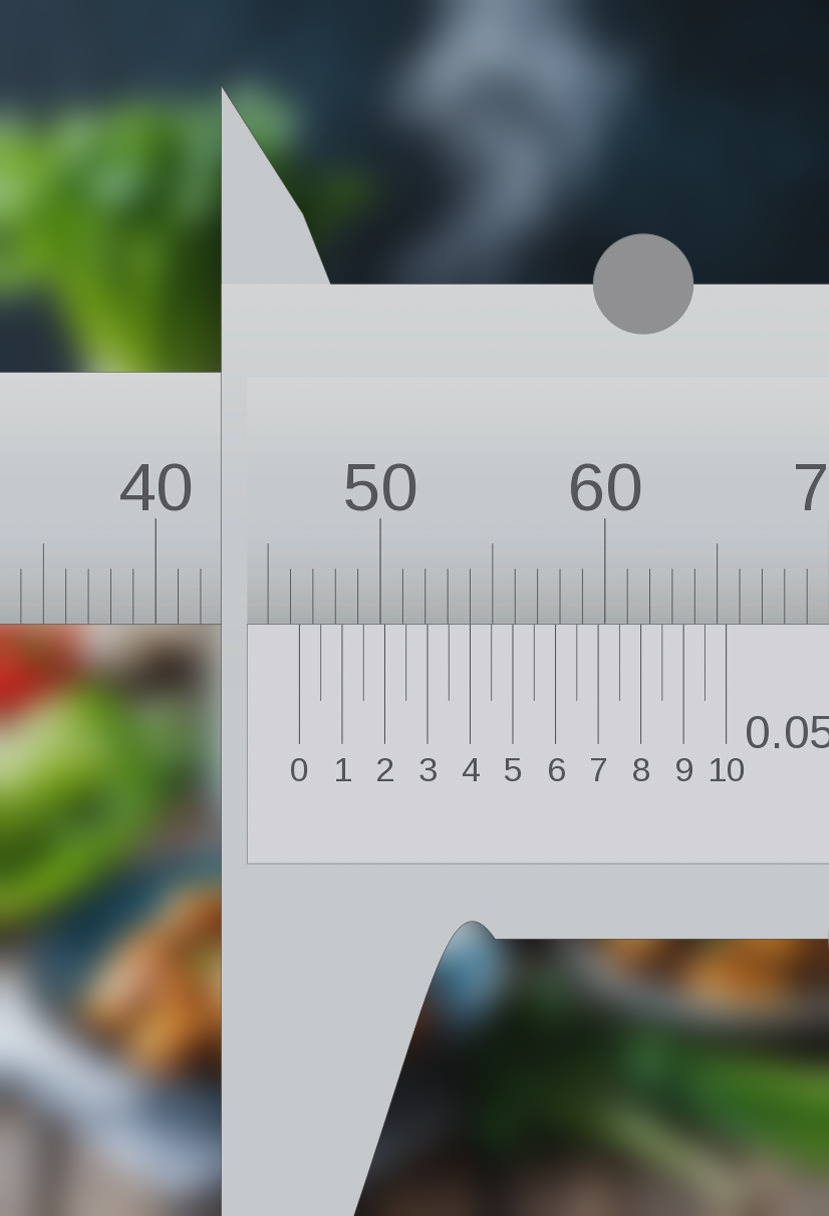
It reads value=46.4 unit=mm
